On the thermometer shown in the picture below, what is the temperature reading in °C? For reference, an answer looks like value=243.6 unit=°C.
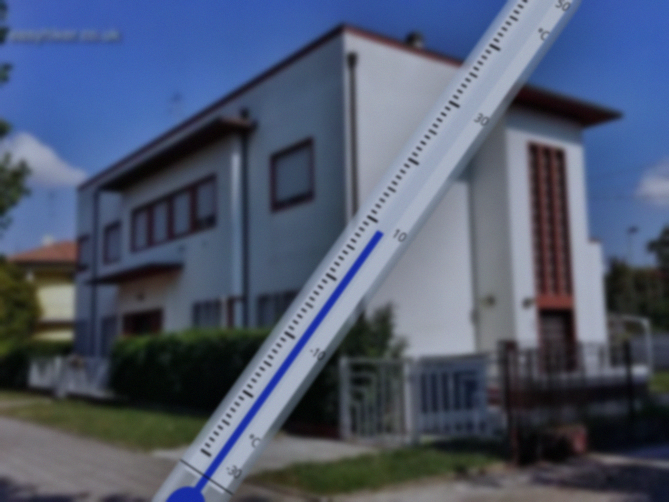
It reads value=9 unit=°C
